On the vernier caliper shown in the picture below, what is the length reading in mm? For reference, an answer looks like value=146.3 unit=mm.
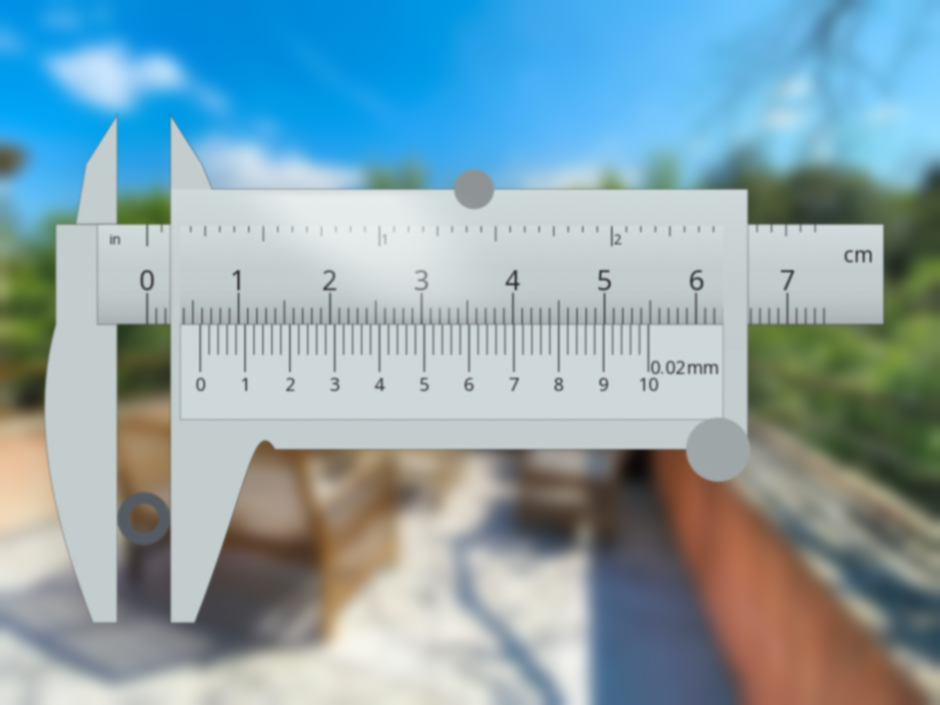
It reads value=5.8 unit=mm
